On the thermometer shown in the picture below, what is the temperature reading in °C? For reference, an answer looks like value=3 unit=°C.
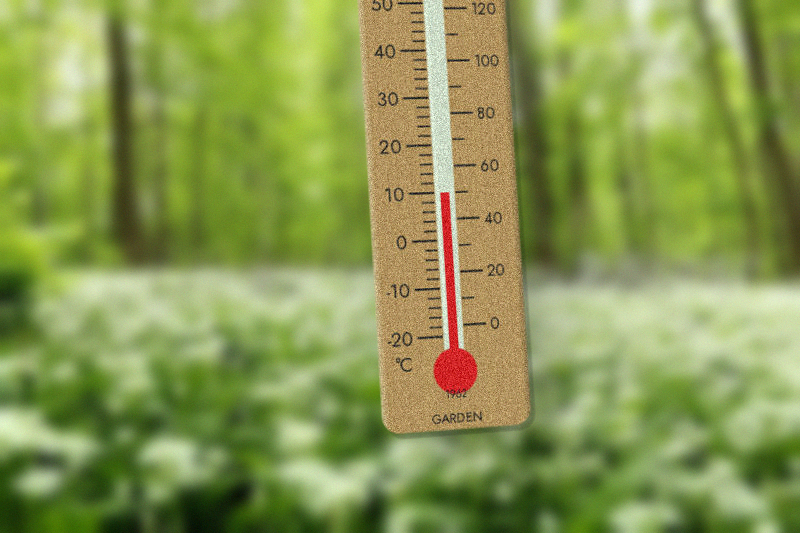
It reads value=10 unit=°C
